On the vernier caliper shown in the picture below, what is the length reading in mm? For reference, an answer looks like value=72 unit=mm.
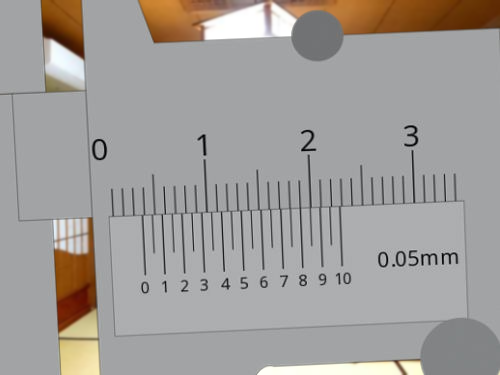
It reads value=3.8 unit=mm
